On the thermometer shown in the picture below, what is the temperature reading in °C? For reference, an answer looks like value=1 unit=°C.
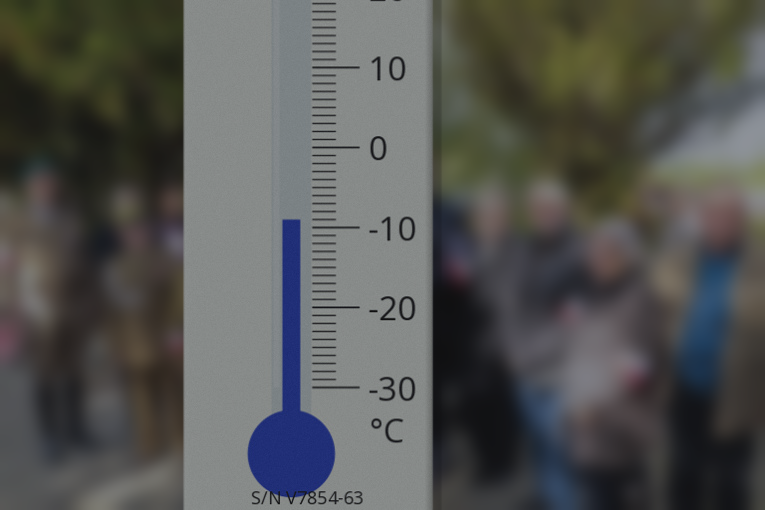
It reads value=-9 unit=°C
